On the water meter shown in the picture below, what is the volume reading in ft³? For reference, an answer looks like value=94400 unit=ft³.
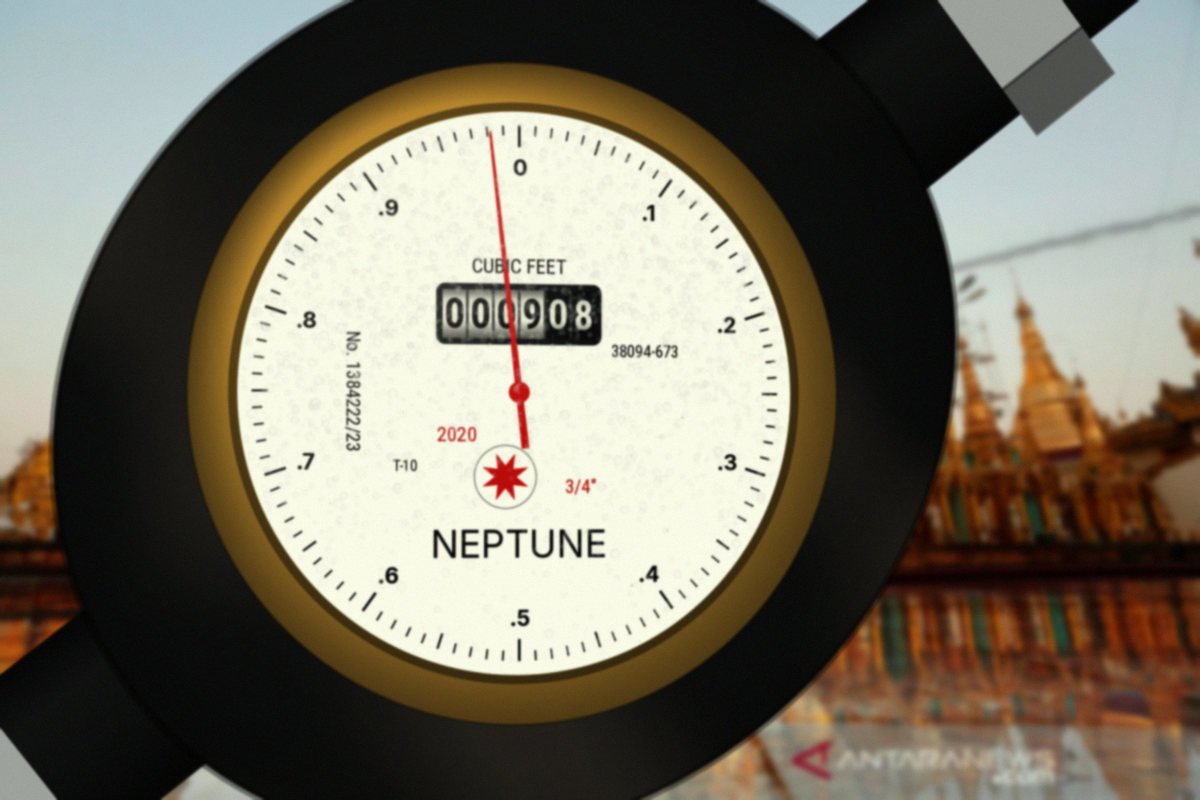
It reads value=907.98 unit=ft³
